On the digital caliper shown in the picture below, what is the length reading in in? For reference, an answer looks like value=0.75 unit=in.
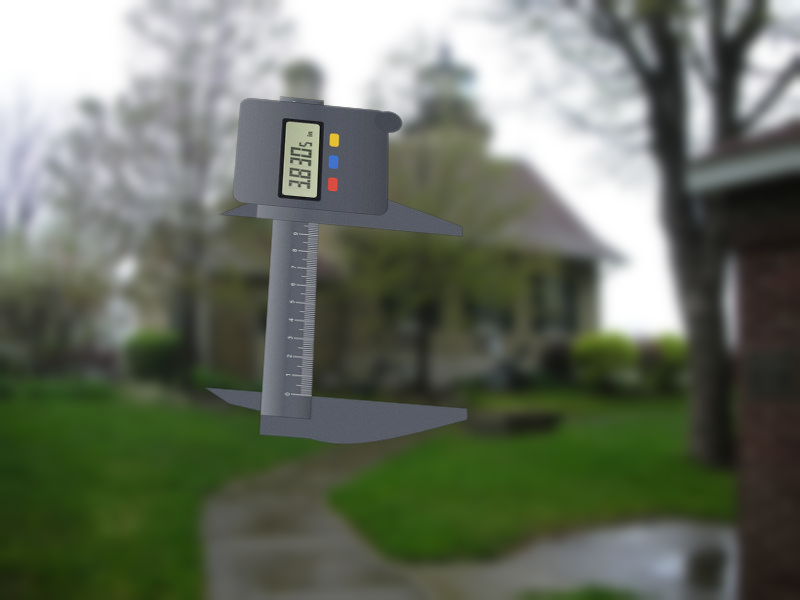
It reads value=3.8305 unit=in
